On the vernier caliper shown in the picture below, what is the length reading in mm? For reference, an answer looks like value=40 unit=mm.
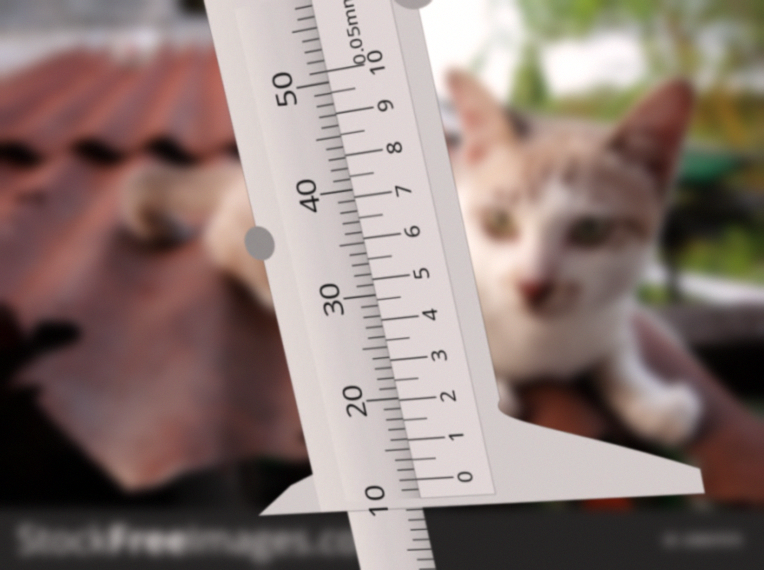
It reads value=12.0 unit=mm
